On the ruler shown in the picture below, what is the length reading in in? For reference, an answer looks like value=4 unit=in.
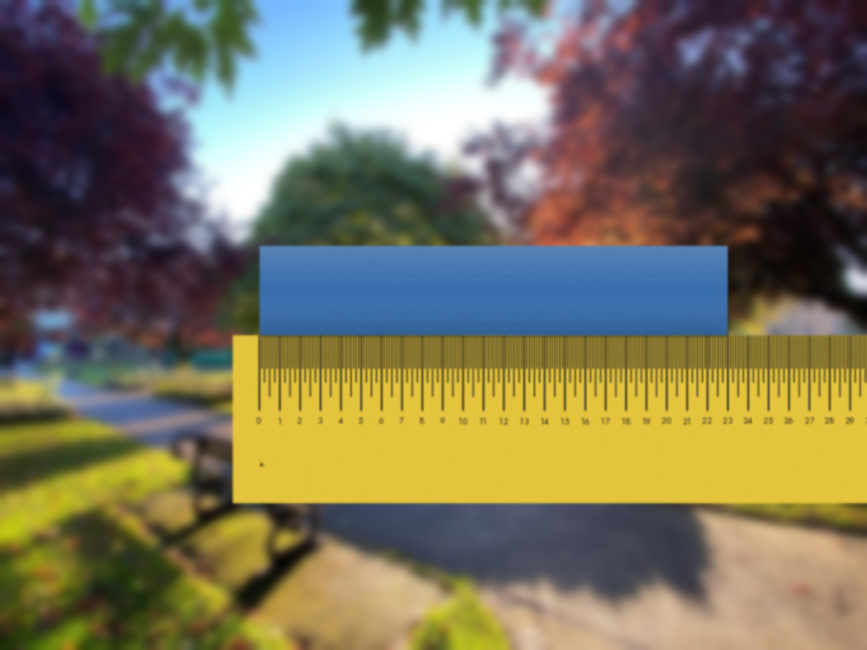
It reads value=23 unit=in
